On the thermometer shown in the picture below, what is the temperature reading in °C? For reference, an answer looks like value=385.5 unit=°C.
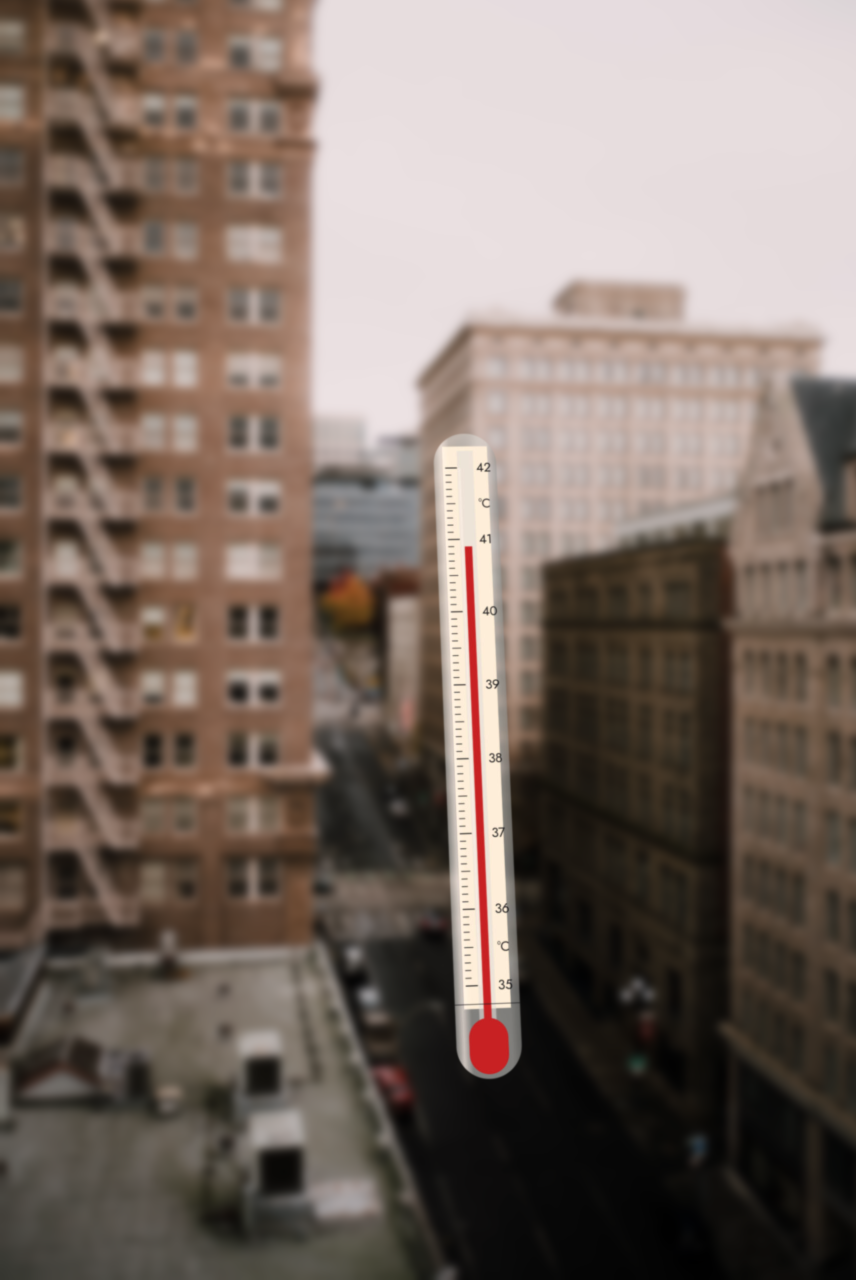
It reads value=40.9 unit=°C
